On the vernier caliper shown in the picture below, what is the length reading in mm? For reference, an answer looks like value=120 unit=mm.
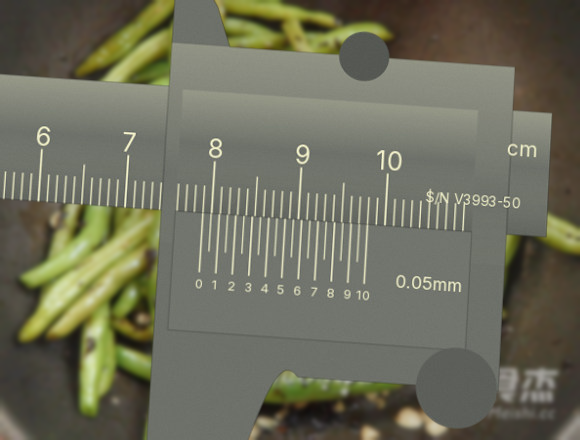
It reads value=79.0 unit=mm
